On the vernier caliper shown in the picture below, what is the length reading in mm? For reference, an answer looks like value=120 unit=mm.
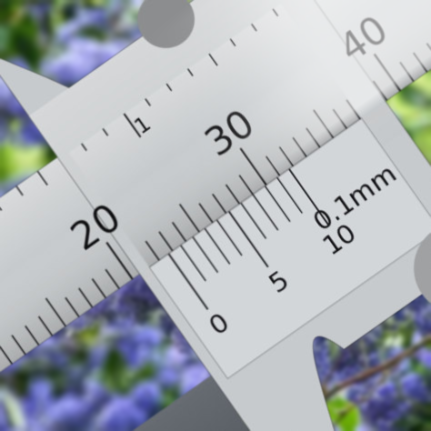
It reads value=22.7 unit=mm
